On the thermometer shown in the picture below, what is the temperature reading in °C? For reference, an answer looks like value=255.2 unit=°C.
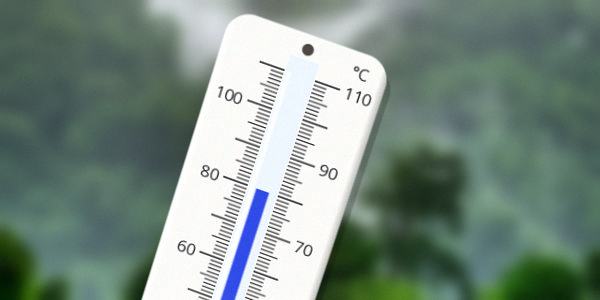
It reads value=80 unit=°C
